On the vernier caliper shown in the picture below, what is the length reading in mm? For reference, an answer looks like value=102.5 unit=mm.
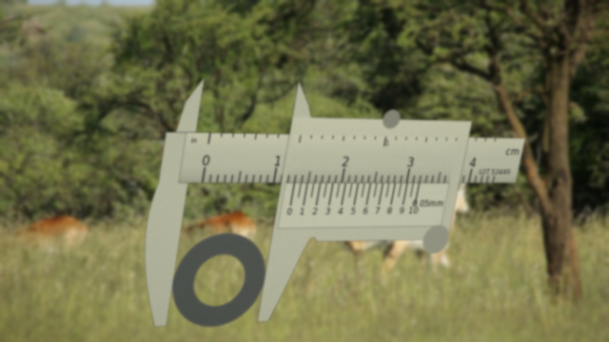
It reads value=13.0 unit=mm
